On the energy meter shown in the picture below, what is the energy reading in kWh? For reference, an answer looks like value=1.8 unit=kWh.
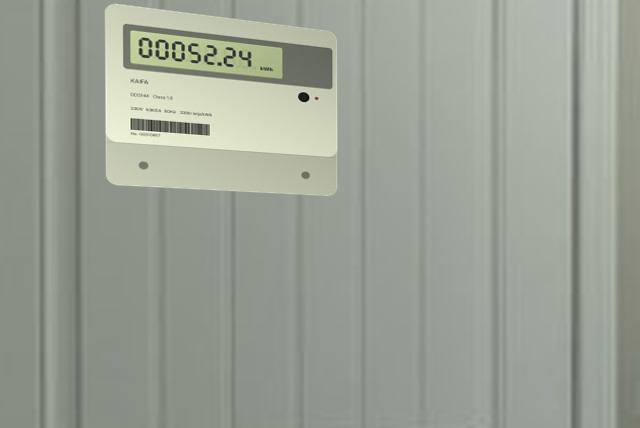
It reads value=52.24 unit=kWh
